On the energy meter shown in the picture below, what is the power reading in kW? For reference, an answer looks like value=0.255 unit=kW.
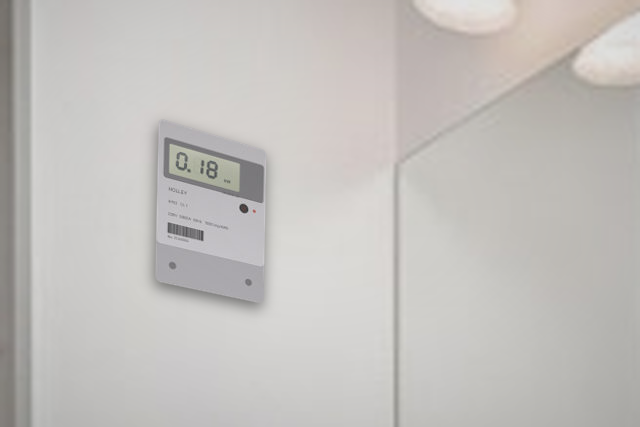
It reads value=0.18 unit=kW
